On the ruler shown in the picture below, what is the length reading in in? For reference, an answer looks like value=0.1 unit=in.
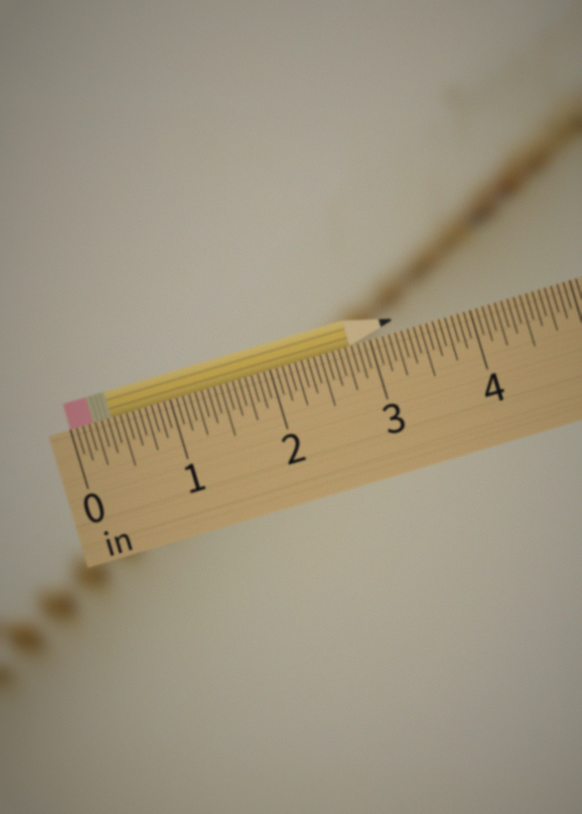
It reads value=3.25 unit=in
